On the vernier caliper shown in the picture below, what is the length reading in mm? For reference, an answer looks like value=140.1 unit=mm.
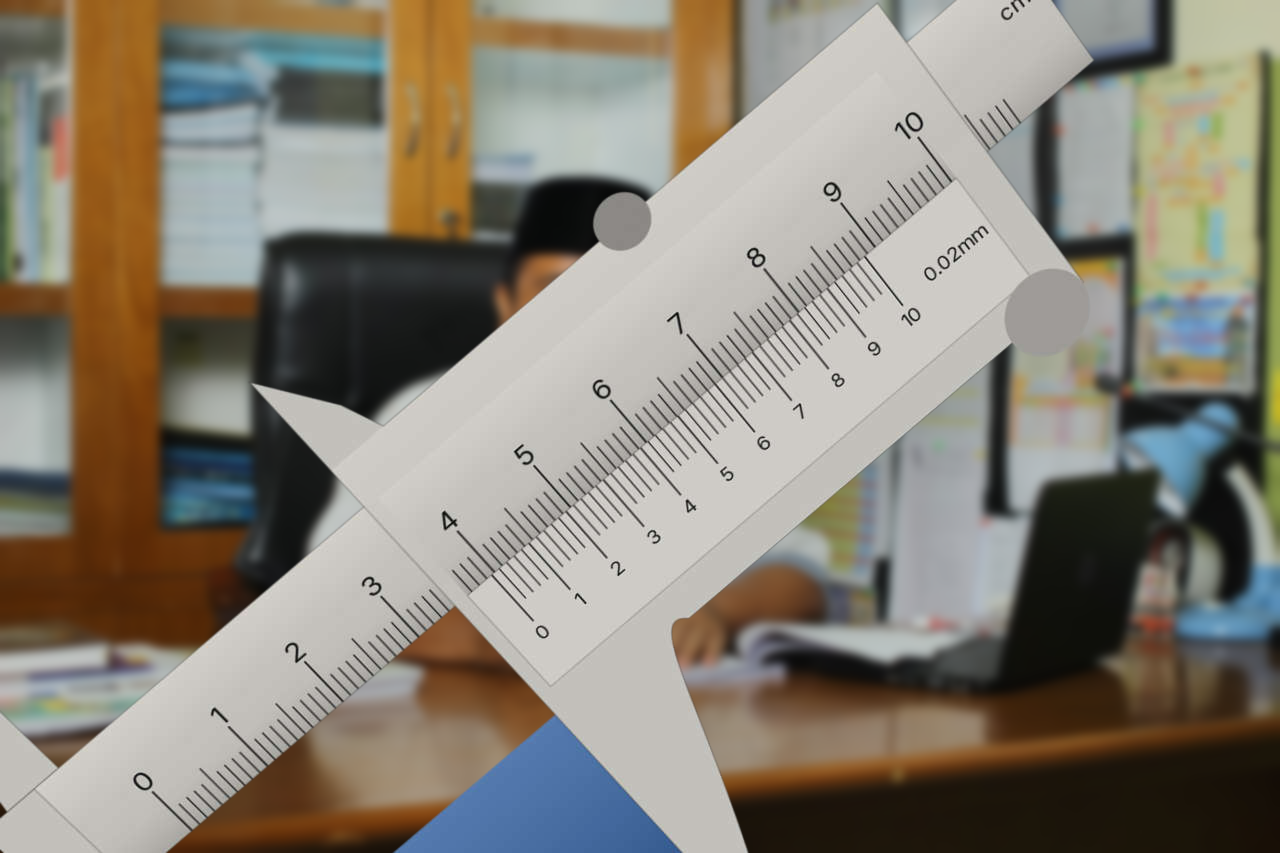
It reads value=39.6 unit=mm
